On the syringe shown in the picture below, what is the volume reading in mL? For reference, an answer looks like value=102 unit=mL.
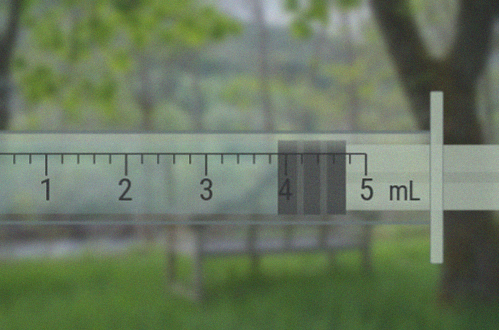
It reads value=3.9 unit=mL
